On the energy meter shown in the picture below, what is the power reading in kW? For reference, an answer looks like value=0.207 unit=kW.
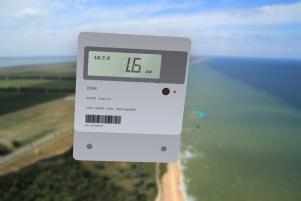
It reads value=1.6 unit=kW
